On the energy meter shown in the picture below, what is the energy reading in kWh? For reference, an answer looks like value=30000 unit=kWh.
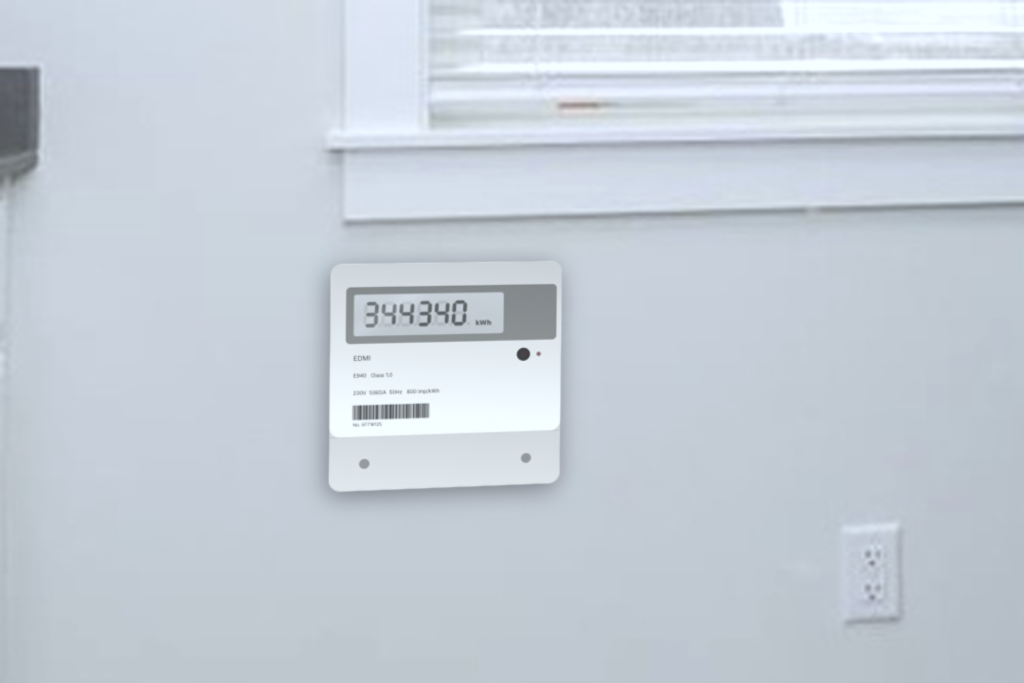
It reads value=344340 unit=kWh
